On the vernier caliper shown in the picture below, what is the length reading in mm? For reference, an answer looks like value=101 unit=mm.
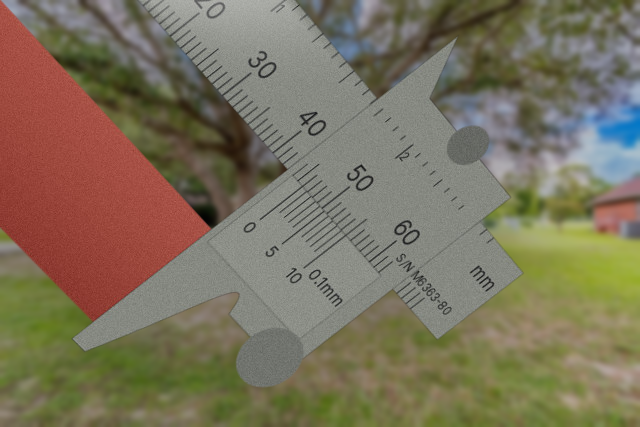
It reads value=46.0 unit=mm
